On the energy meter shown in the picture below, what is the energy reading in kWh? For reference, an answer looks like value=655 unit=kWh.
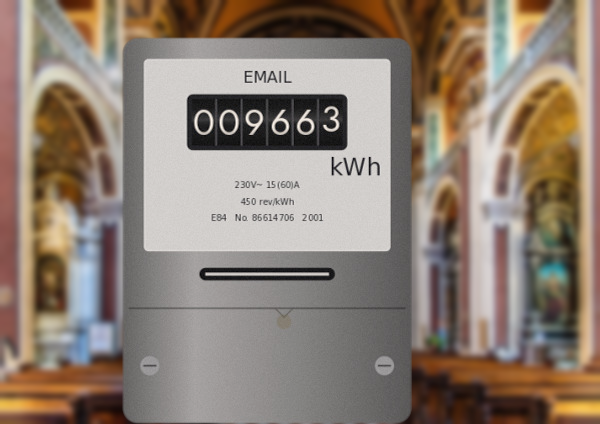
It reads value=9663 unit=kWh
